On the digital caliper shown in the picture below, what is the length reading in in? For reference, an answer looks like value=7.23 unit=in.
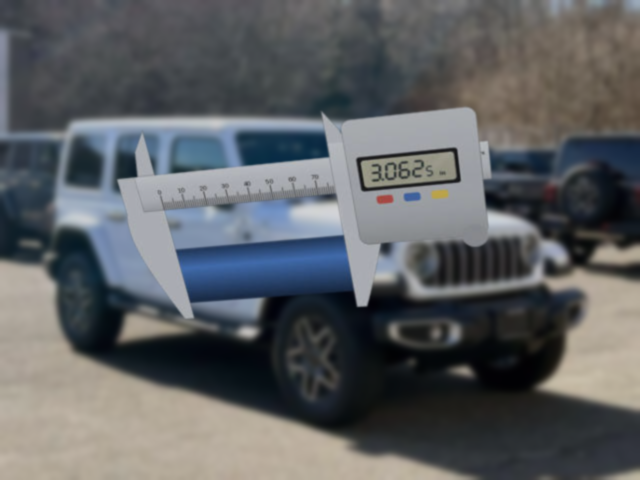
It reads value=3.0625 unit=in
